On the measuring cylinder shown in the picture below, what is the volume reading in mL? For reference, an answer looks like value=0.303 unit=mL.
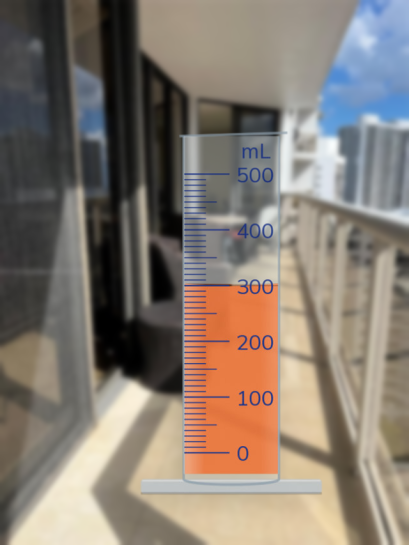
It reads value=300 unit=mL
